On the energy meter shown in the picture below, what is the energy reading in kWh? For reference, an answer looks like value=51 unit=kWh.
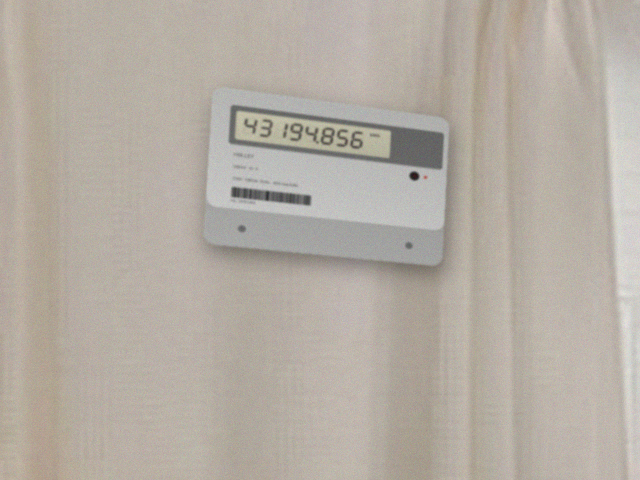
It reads value=43194.856 unit=kWh
